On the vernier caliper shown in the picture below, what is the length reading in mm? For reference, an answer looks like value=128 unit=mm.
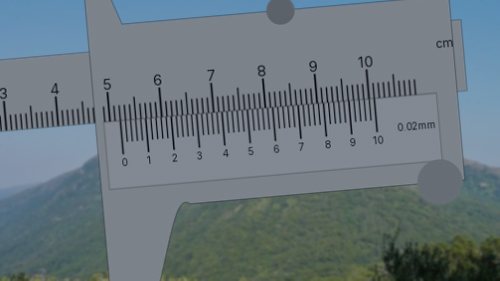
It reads value=52.0 unit=mm
